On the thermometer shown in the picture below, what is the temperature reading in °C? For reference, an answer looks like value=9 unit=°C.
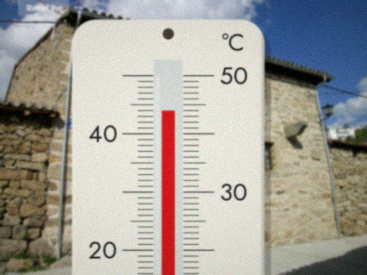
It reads value=44 unit=°C
